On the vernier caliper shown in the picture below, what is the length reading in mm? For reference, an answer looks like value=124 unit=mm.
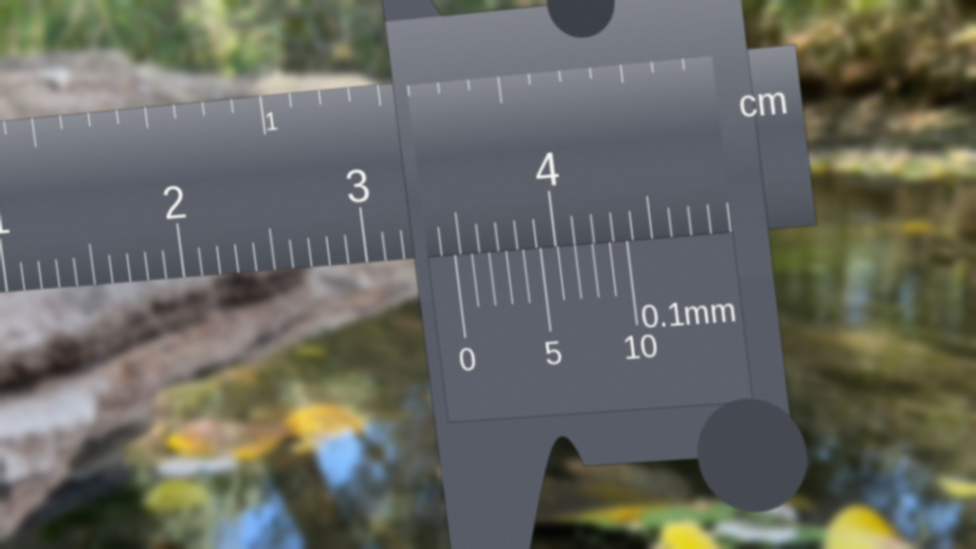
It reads value=34.7 unit=mm
